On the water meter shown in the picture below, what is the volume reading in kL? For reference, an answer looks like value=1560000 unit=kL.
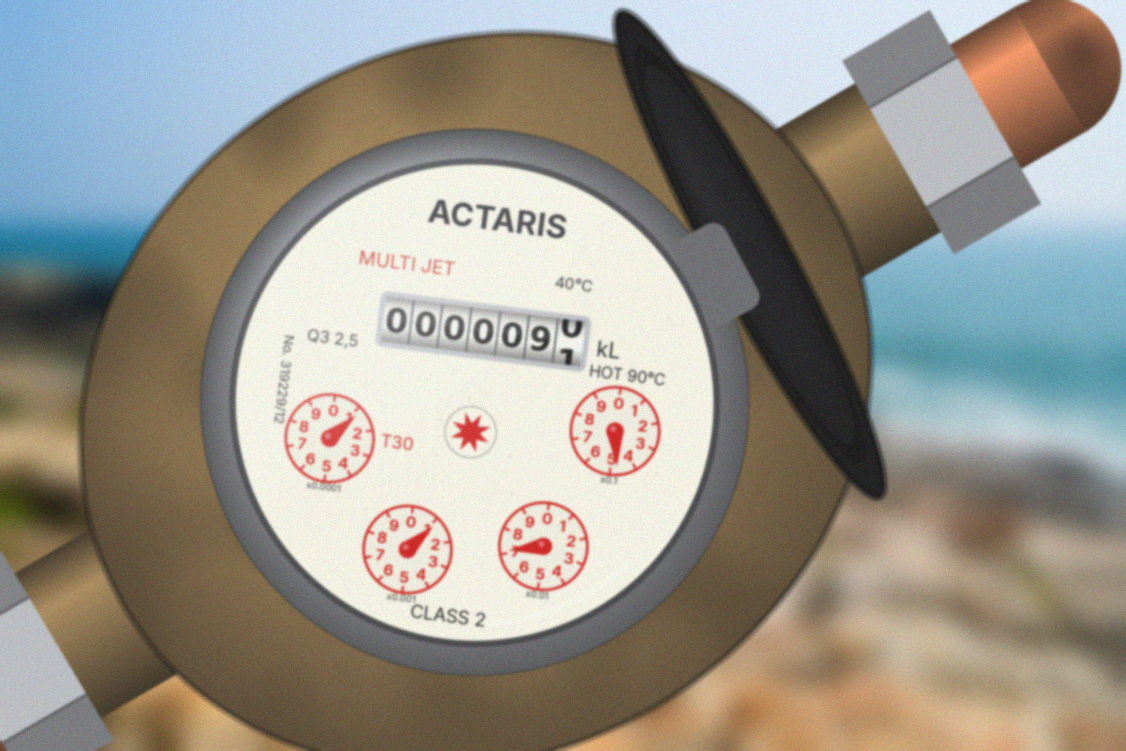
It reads value=90.4711 unit=kL
